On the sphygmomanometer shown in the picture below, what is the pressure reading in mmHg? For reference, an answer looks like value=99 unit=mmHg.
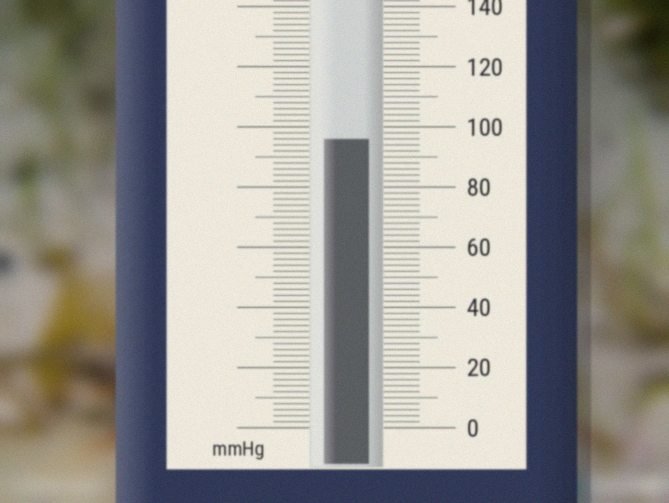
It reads value=96 unit=mmHg
